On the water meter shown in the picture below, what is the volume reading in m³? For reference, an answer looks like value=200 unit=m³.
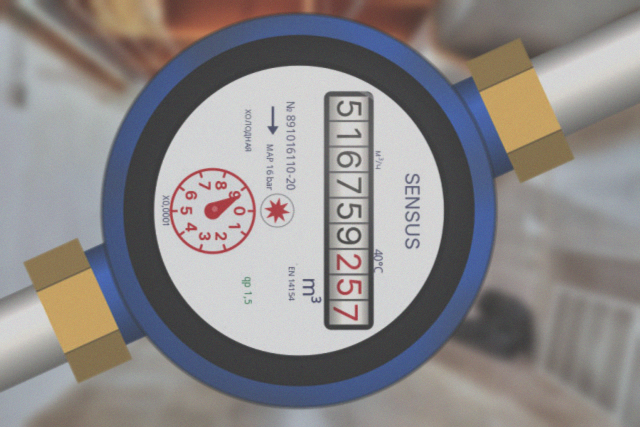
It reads value=516759.2569 unit=m³
